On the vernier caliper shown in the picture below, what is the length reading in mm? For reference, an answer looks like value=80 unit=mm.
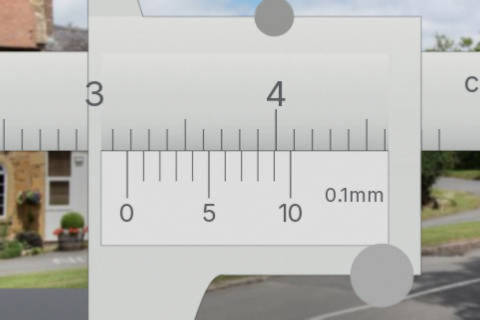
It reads value=31.8 unit=mm
